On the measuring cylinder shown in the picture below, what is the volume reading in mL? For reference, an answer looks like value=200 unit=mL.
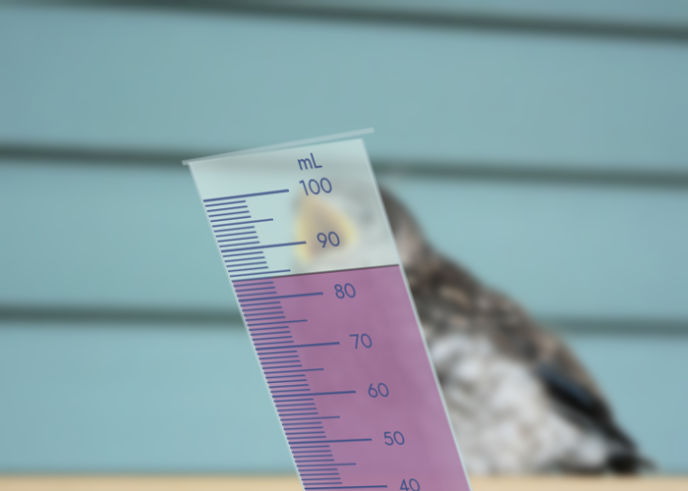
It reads value=84 unit=mL
